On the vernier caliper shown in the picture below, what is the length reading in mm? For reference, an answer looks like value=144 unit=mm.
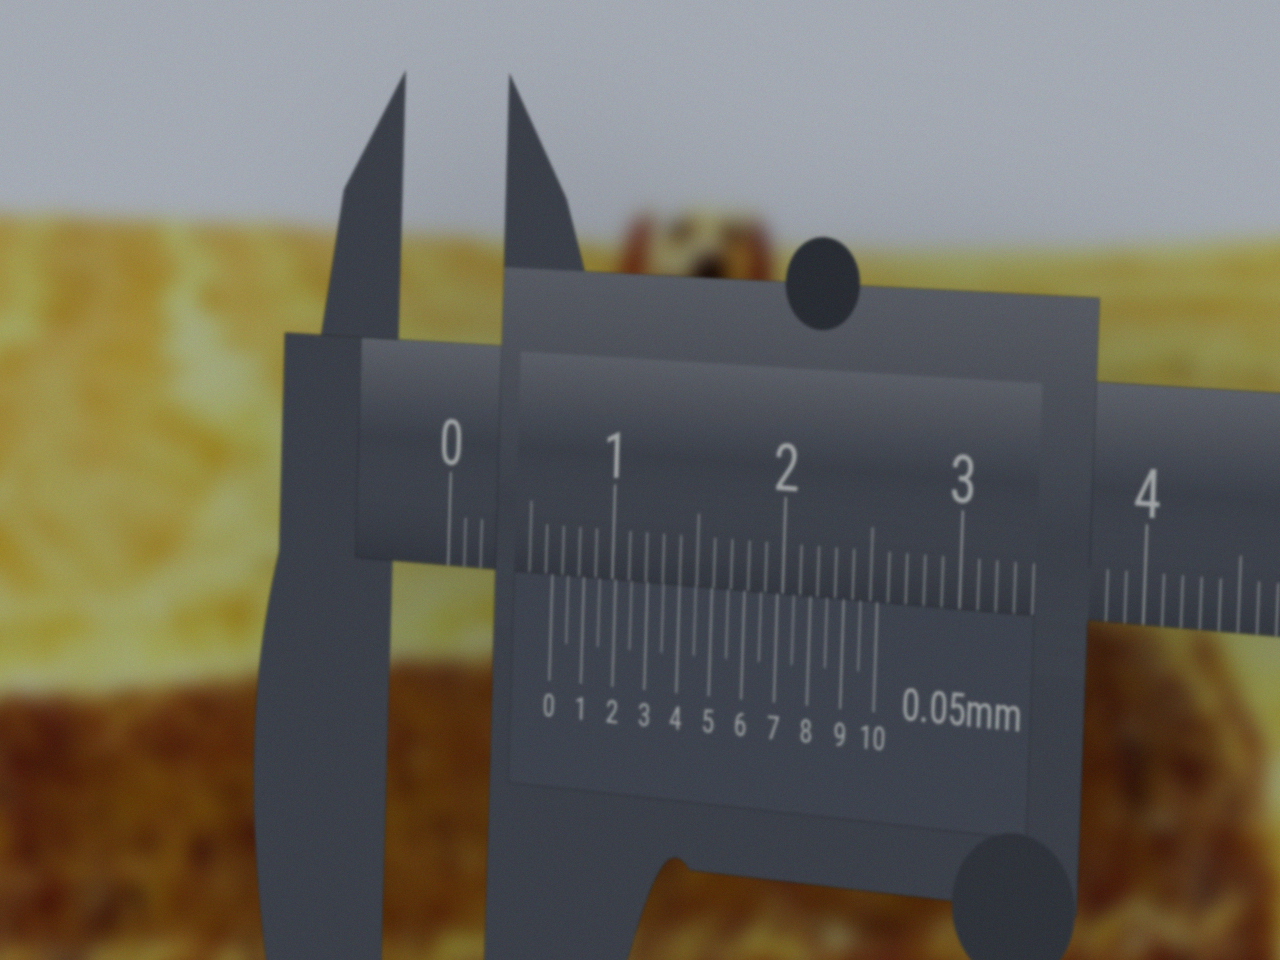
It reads value=6.4 unit=mm
